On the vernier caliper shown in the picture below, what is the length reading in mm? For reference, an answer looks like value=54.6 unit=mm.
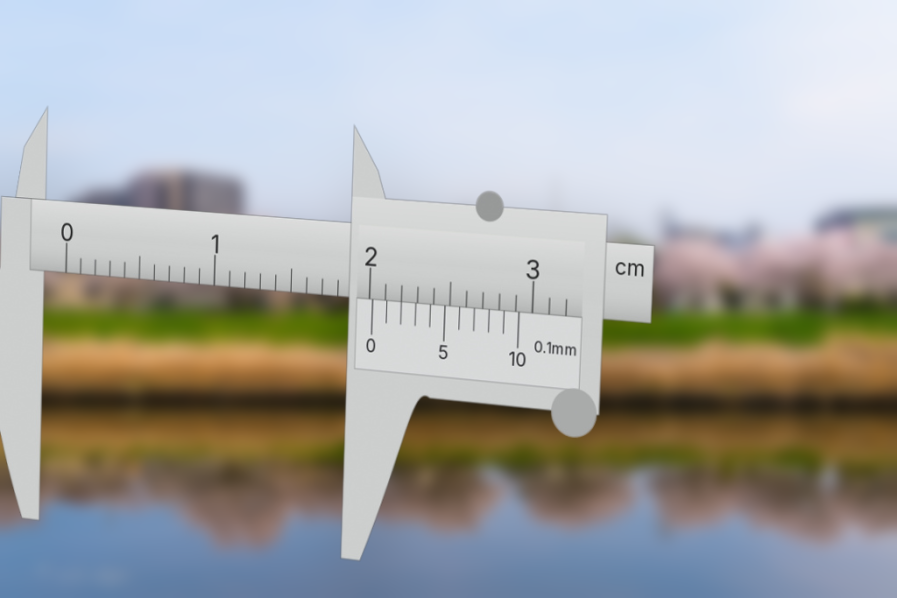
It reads value=20.2 unit=mm
